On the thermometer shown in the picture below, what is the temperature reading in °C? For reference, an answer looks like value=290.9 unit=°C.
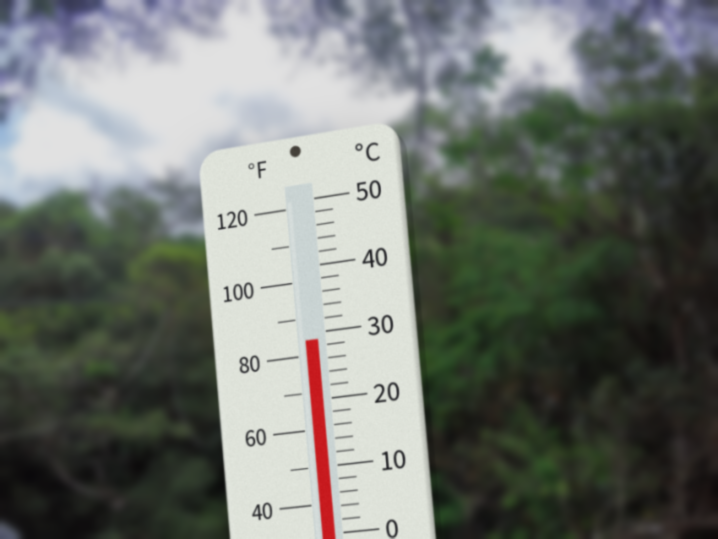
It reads value=29 unit=°C
